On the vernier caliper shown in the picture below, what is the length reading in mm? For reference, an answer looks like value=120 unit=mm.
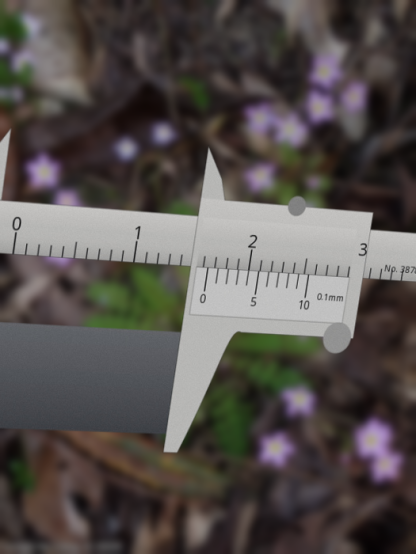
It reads value=16.4 unit=mm
